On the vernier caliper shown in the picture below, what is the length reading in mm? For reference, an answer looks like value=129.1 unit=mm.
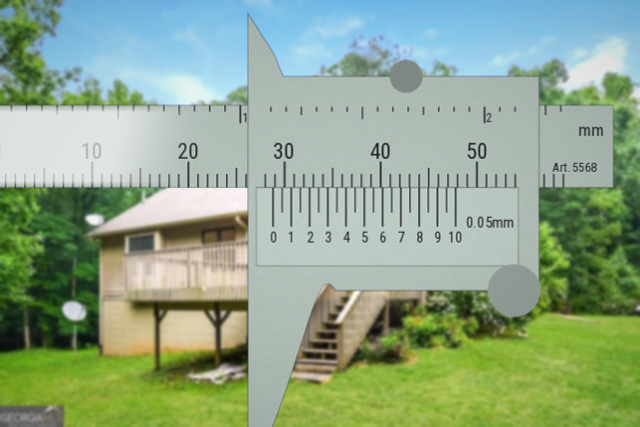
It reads value=28.8 unit=mm
